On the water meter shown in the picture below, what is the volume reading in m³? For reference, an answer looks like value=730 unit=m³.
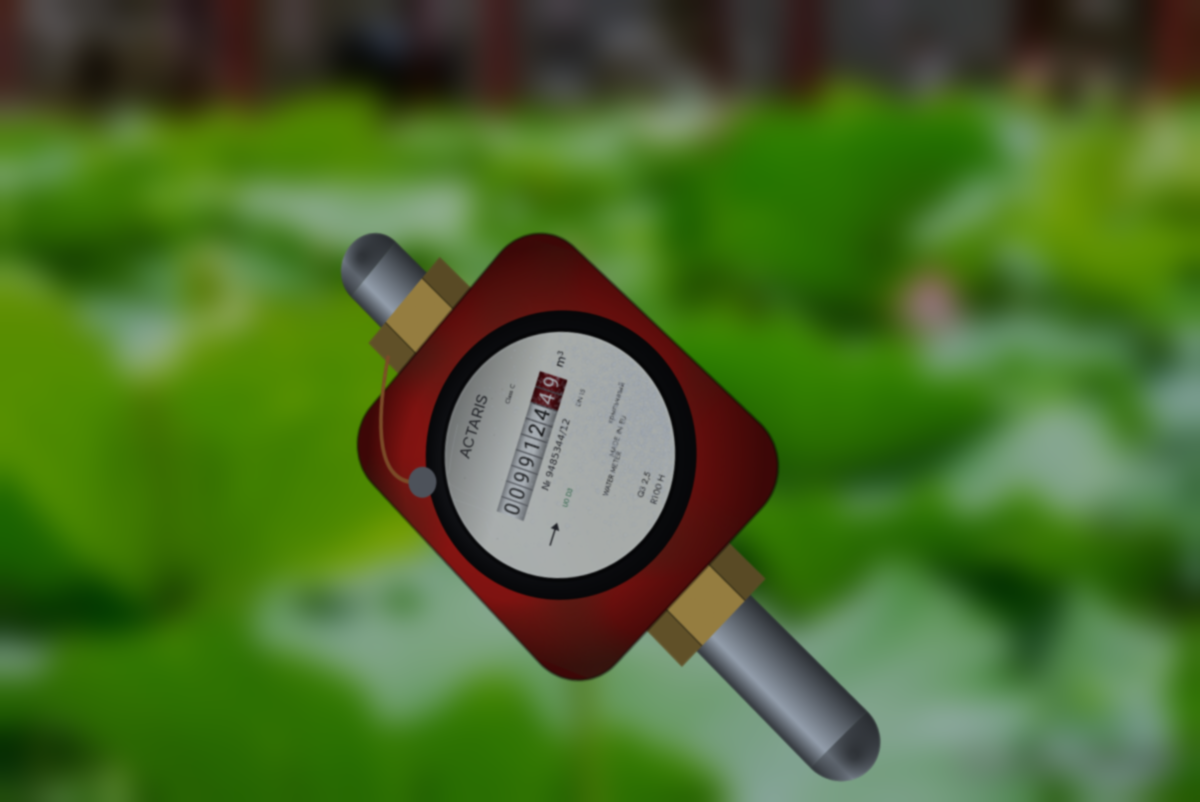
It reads value=99124.49 unit=m³
